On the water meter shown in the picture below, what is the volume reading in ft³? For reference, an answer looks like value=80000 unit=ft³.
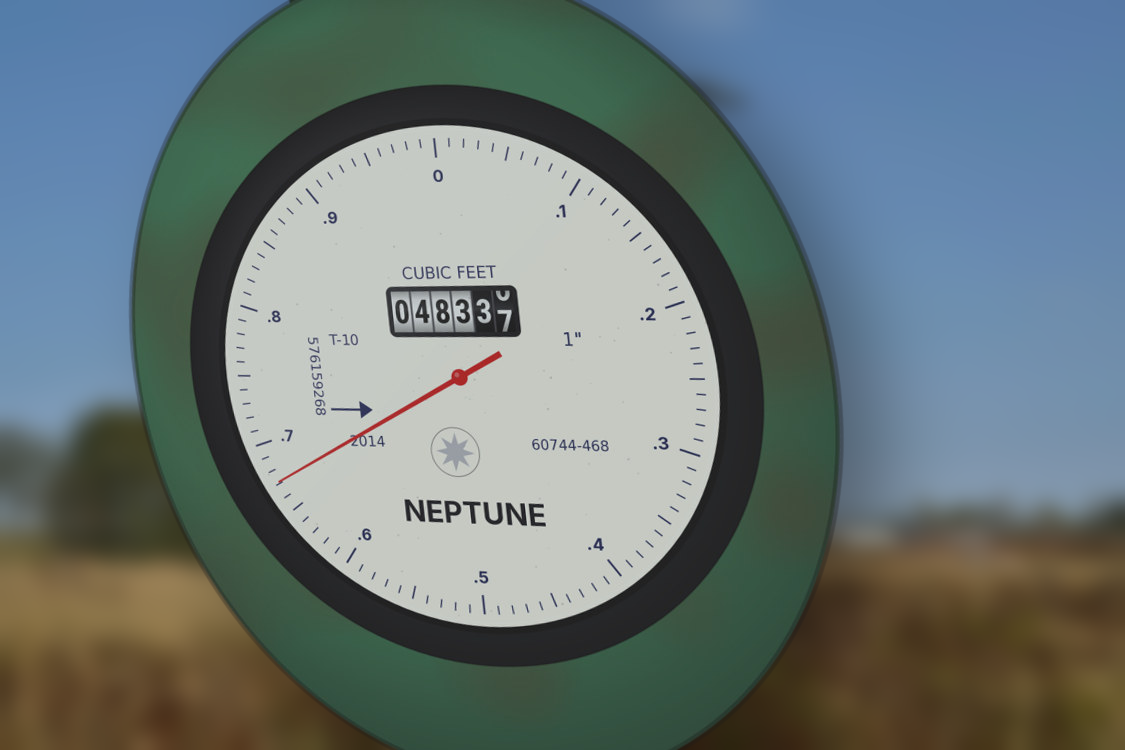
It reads value=48336.67 unit=ft³
